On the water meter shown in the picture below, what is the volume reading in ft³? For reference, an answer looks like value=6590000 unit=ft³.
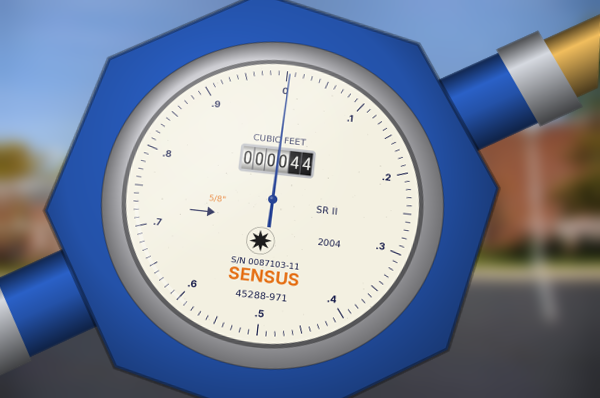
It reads value=44.00 unit=ft³
